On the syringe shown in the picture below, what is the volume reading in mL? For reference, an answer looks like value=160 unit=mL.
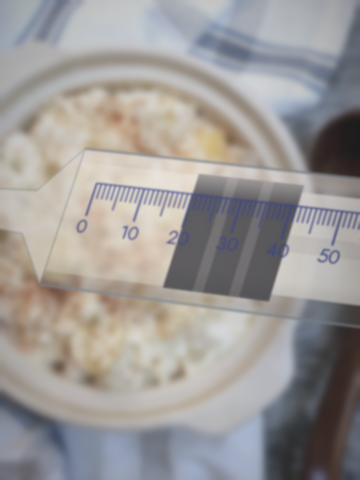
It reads value=20 unit=mL
